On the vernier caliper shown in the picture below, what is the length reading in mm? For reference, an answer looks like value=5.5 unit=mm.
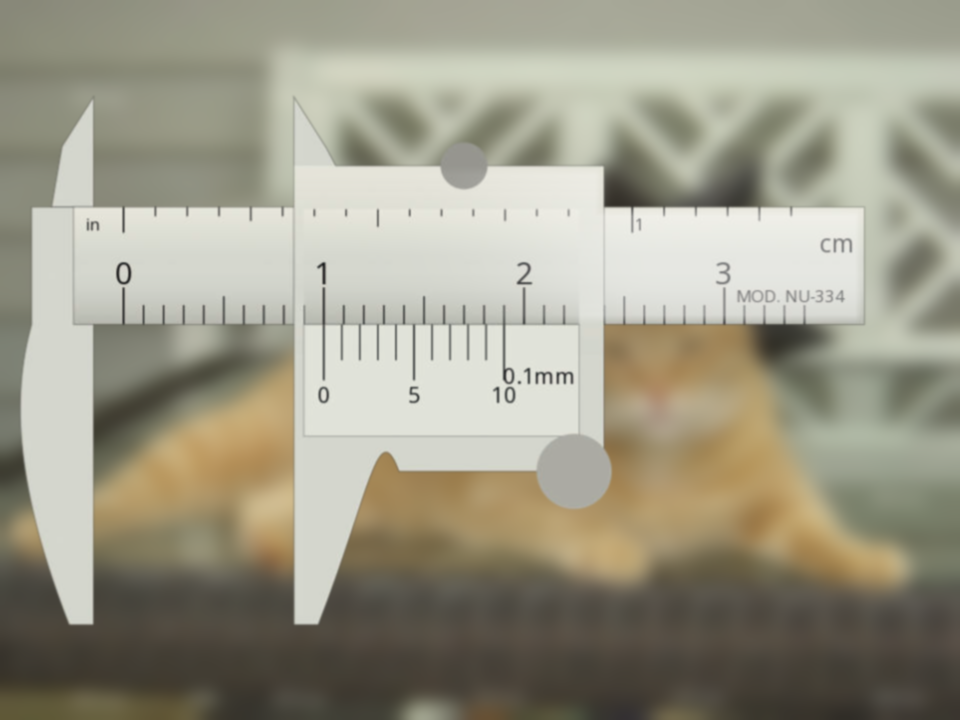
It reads value=10.0 unit=mm
